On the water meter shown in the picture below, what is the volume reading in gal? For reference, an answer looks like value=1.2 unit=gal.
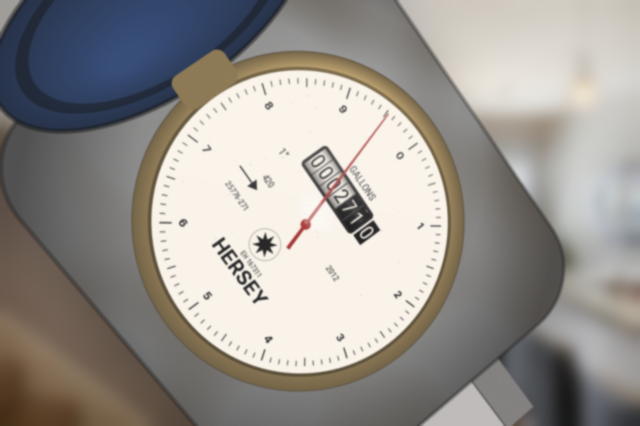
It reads value=2709.5 unit=gal
